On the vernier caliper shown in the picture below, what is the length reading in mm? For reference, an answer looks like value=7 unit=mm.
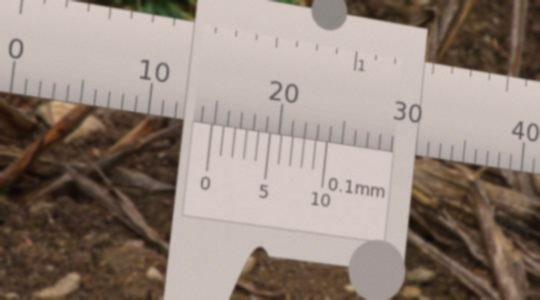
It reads value=14.8 unit=mm
